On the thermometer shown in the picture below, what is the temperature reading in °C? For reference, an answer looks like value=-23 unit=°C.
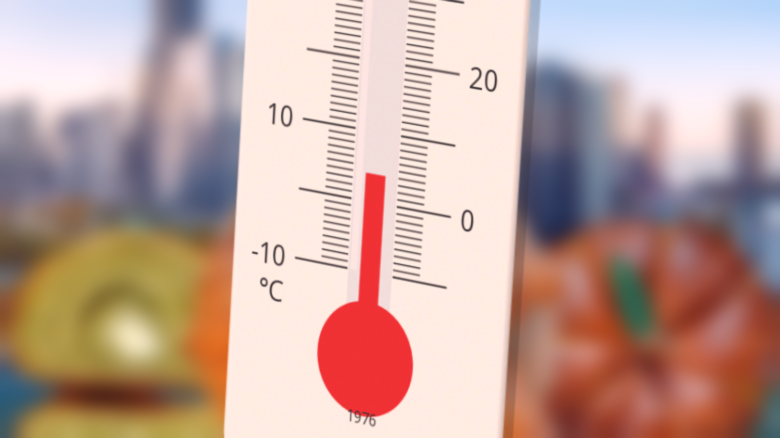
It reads value=4 unit=°C
